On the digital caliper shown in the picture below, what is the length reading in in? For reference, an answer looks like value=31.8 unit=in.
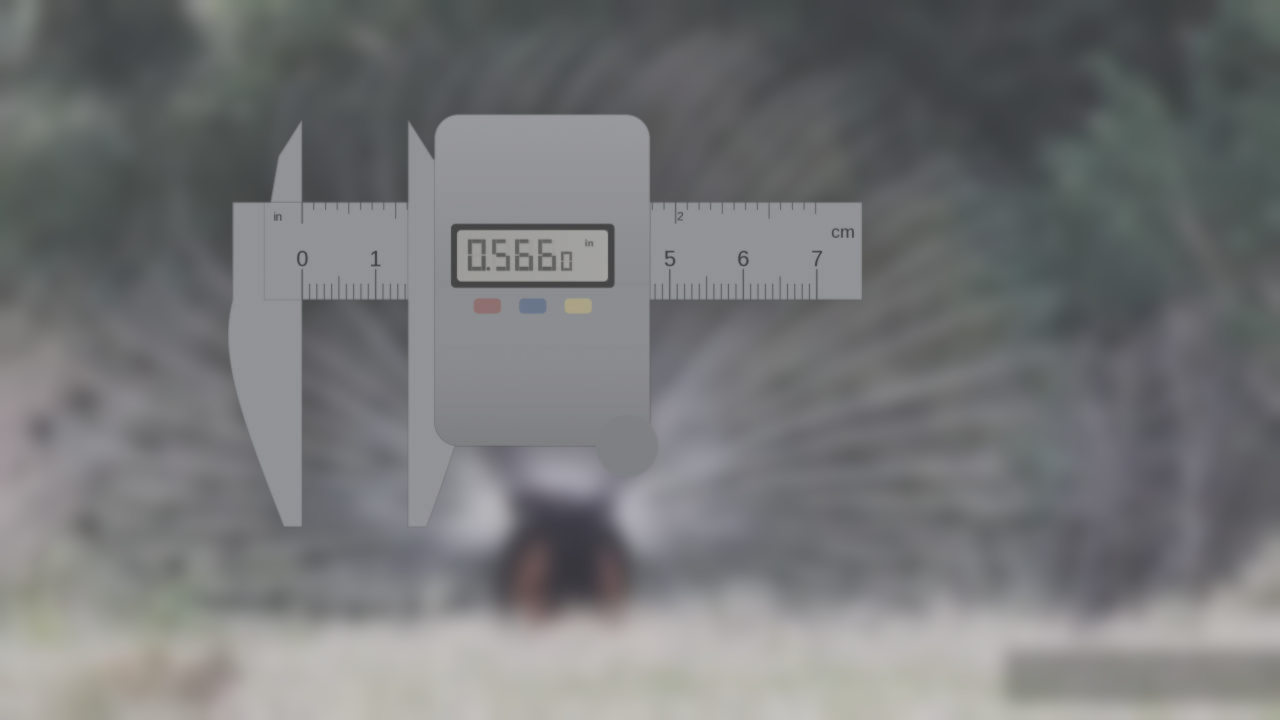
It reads value=0.5660 unit=in
